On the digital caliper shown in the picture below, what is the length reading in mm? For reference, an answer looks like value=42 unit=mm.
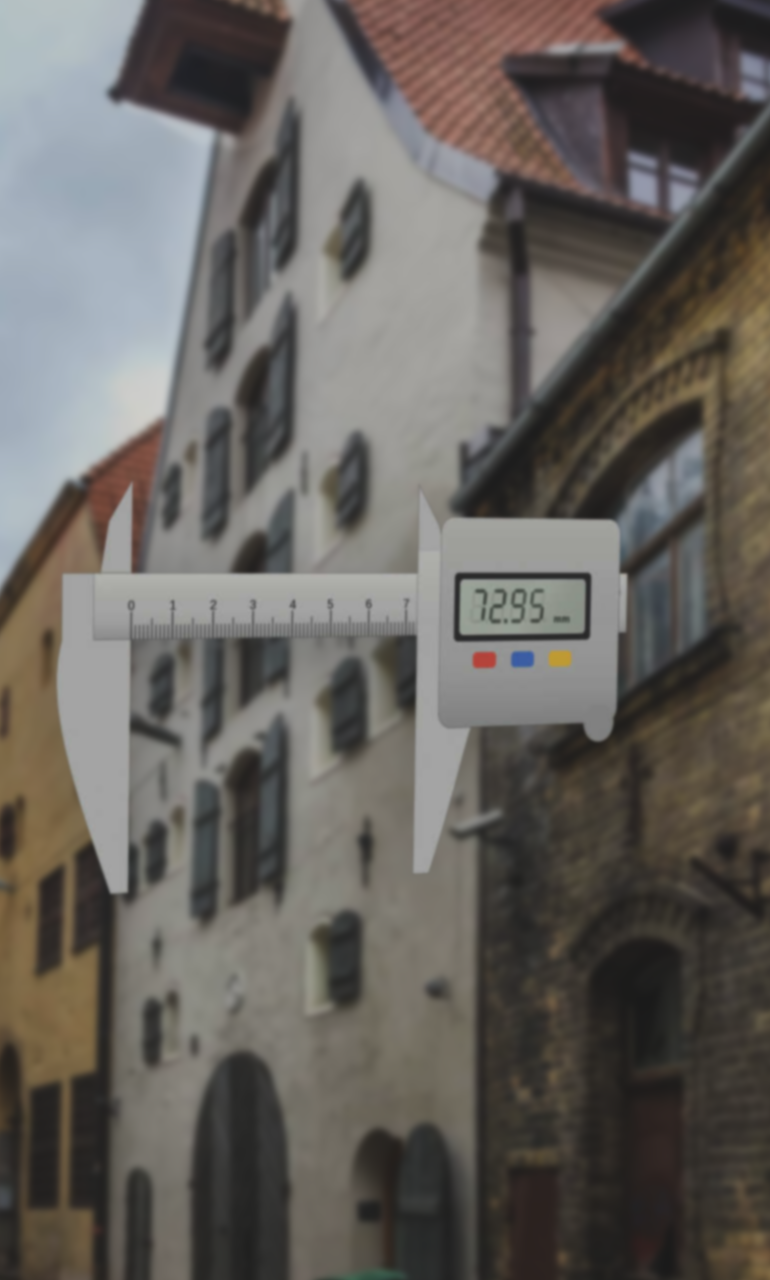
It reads value=72.95 unit=mm
